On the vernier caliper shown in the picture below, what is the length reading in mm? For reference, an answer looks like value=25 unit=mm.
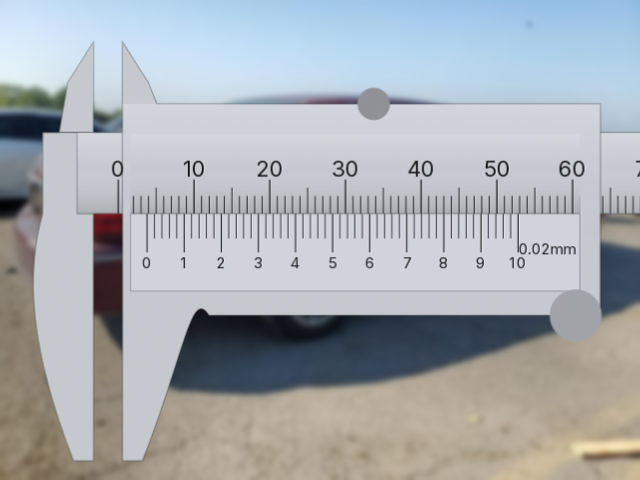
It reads value=3.8 unit=mm
